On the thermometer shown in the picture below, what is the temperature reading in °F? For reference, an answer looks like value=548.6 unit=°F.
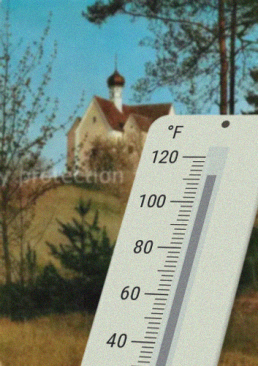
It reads value=112 unit=°F
